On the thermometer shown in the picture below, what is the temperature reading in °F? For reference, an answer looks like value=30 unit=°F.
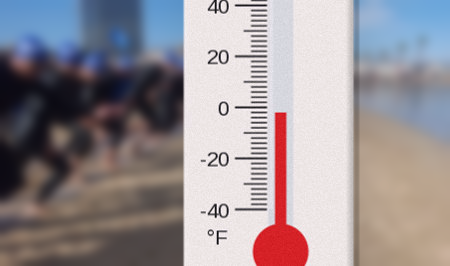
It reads value=-2 unit=°F
